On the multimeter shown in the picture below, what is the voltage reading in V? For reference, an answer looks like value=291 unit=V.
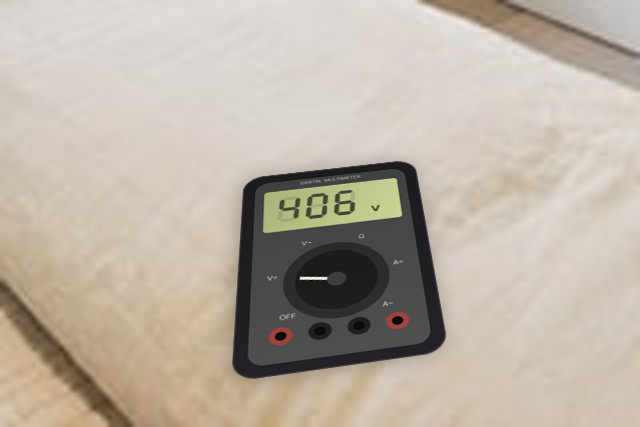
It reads value=406 unit=V
